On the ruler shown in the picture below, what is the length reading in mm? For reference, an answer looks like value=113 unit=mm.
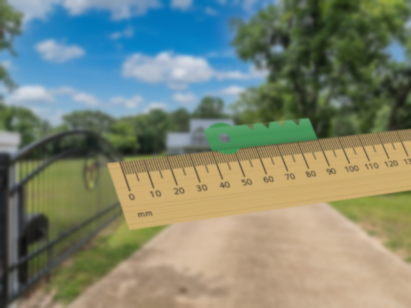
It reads value=50 unit=mm
